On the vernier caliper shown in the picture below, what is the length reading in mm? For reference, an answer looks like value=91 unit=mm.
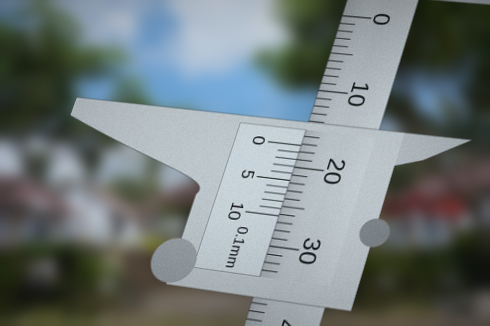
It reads value=17.2 unit=mm
